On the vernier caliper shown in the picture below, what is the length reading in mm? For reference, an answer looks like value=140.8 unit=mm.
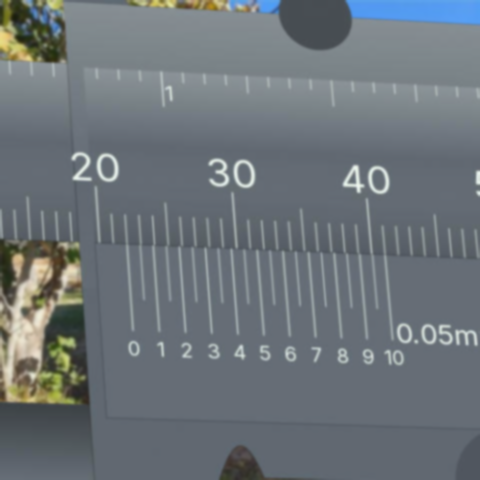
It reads value=22.0 unit=mm
